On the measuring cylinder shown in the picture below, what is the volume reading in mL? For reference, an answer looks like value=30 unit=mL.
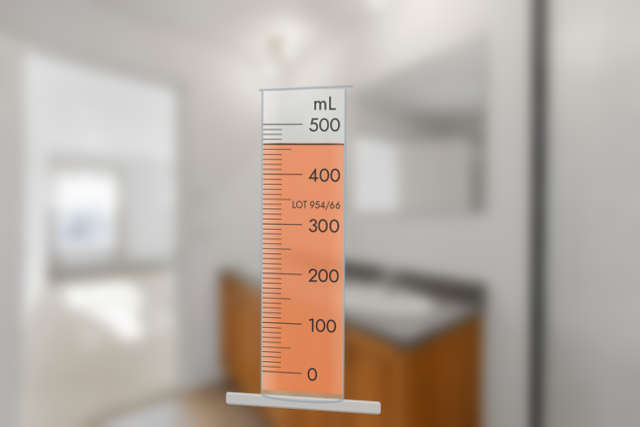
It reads value=460 unit=mL
